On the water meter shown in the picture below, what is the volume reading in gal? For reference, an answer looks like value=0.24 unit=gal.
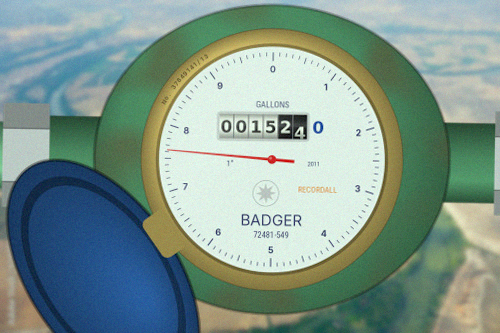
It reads value=15237.6 unit=gal
